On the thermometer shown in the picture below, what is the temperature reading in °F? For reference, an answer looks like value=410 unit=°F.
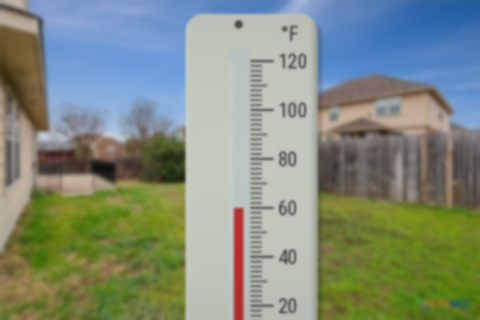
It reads value=60 unit=°F
